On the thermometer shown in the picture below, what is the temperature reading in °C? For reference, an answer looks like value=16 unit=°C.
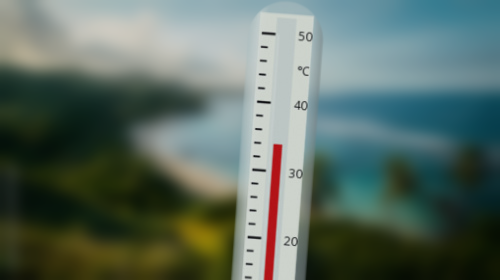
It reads value=34 unit=°C
